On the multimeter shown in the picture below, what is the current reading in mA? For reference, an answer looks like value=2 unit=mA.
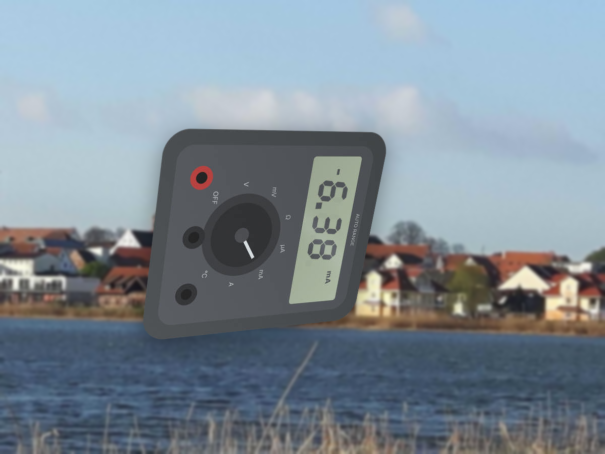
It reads value=-6.38 unit=mA
